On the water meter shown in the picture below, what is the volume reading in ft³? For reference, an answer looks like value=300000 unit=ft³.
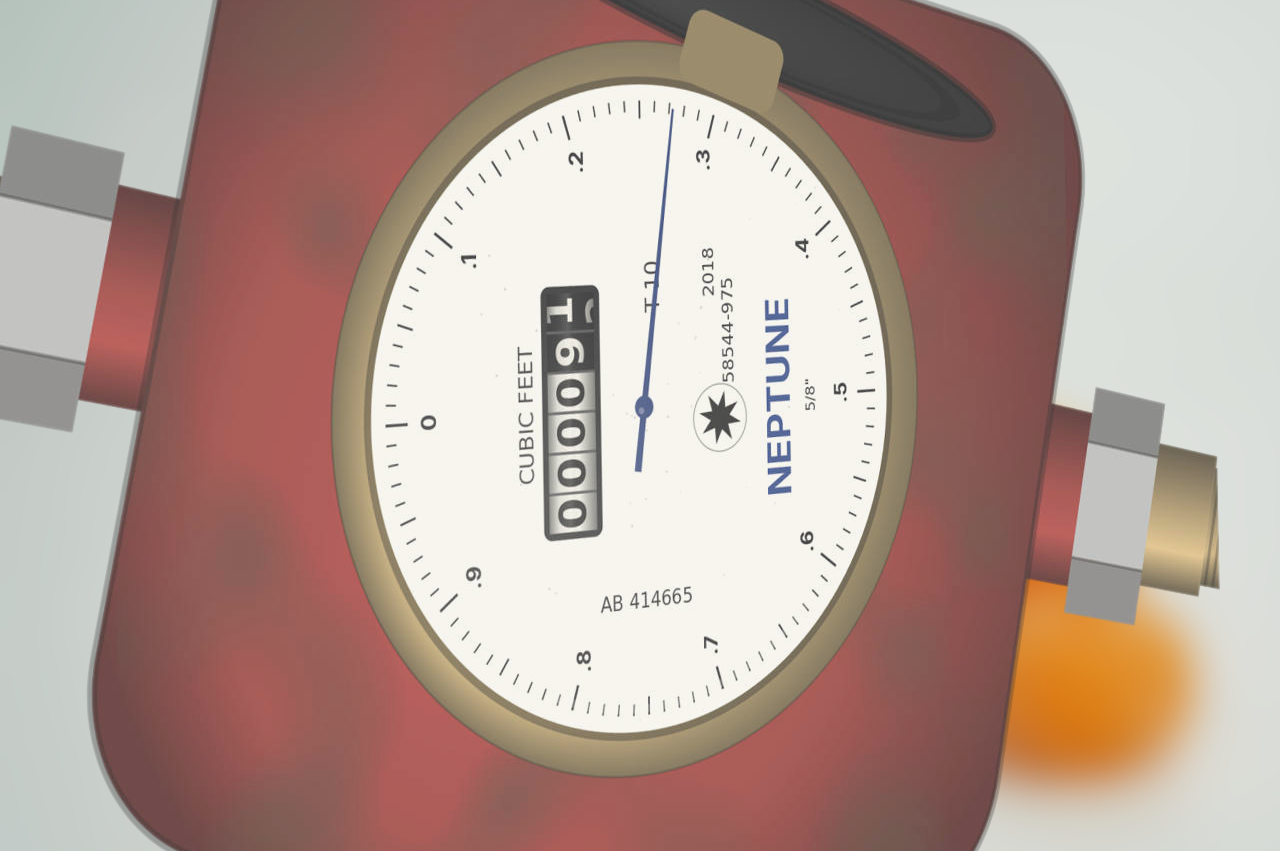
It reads value=91.27 unit=ft³
